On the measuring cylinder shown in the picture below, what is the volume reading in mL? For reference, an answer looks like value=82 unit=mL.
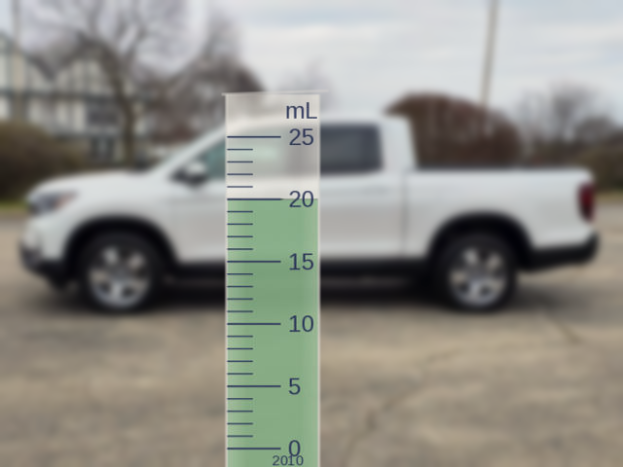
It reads value=20 unit=mL
